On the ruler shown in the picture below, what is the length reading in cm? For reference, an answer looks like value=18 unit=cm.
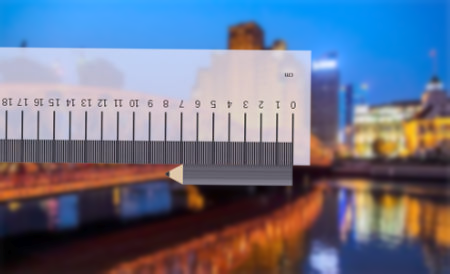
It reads value=8 unit=cm
